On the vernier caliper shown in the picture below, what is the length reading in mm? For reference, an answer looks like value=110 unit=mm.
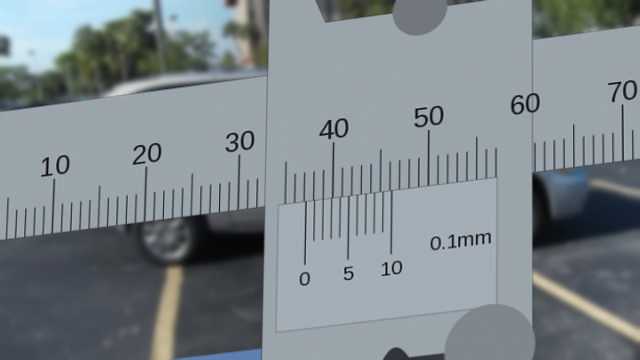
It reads value=37.2 unit=mm
